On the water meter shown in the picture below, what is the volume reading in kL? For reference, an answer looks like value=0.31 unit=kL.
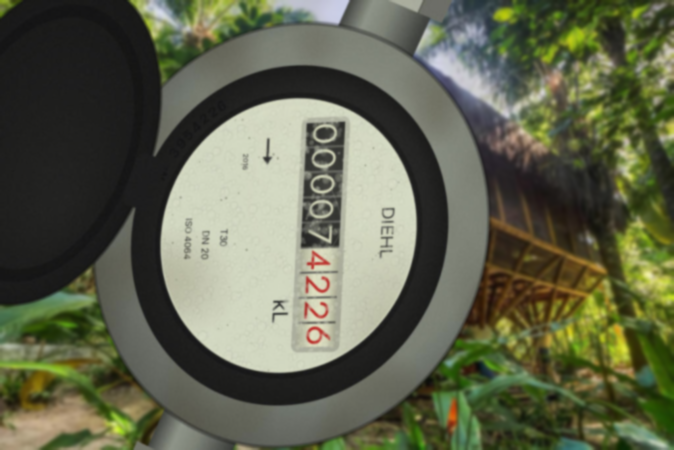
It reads value=7.4226 unit=kL
